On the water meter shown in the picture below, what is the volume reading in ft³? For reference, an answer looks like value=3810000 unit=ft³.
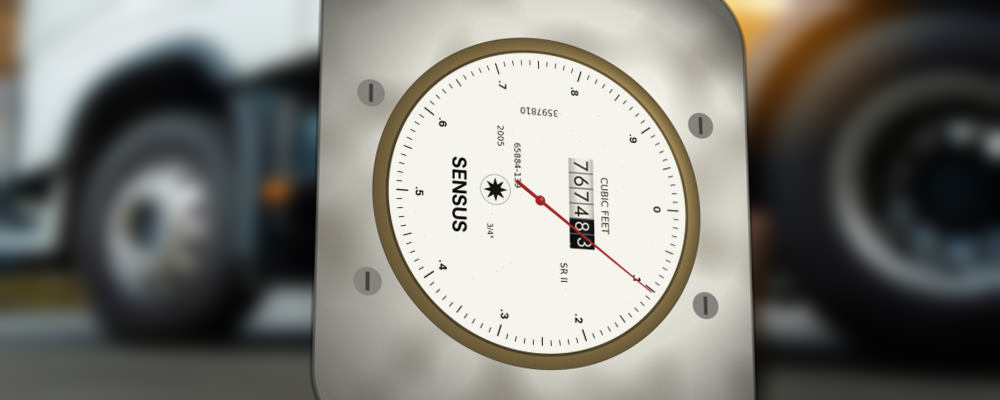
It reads value=767483.10 unit=ft³
